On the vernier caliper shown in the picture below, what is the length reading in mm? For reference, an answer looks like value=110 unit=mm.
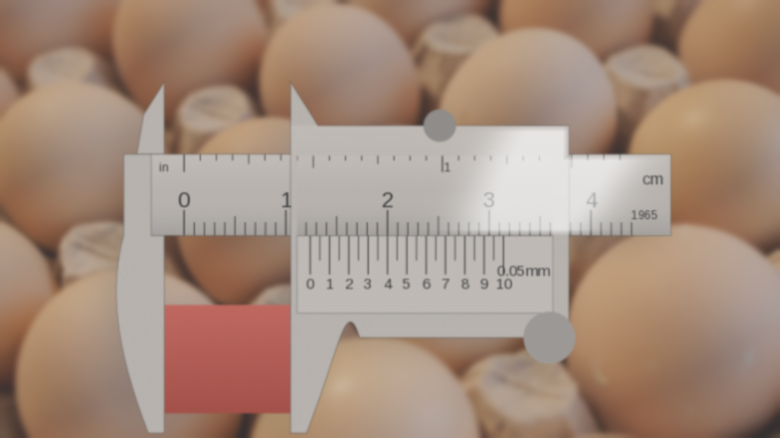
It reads value=12.4 unit=mm
